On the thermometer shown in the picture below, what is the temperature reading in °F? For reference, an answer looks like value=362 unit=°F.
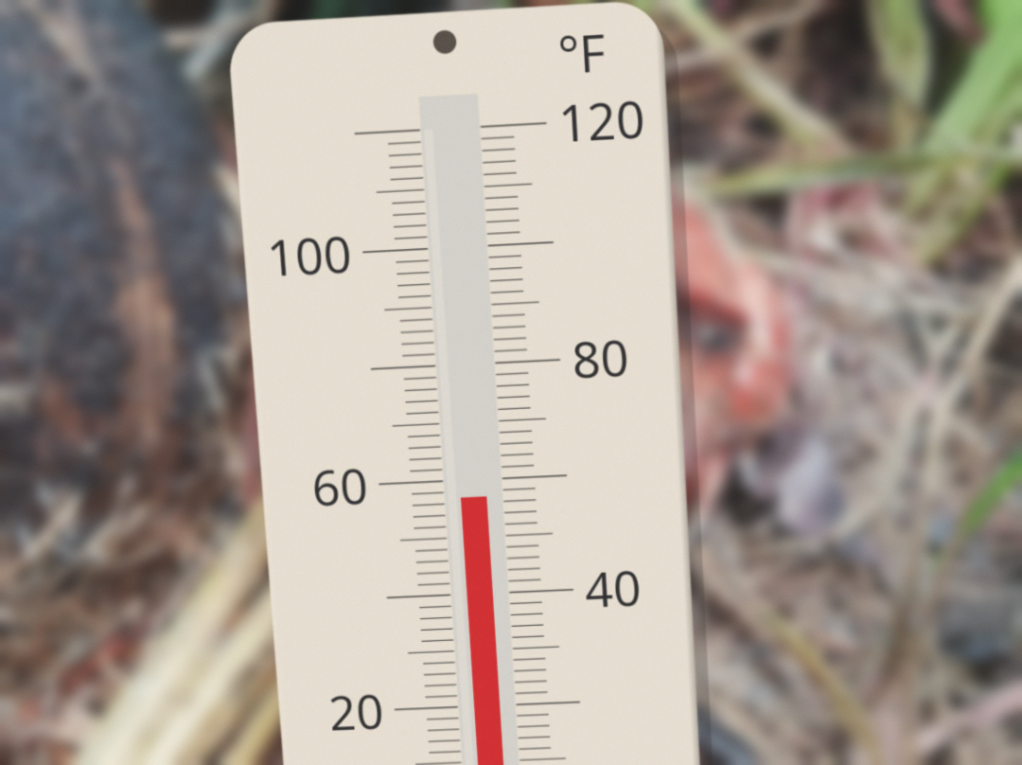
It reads value=57 unit=°F
